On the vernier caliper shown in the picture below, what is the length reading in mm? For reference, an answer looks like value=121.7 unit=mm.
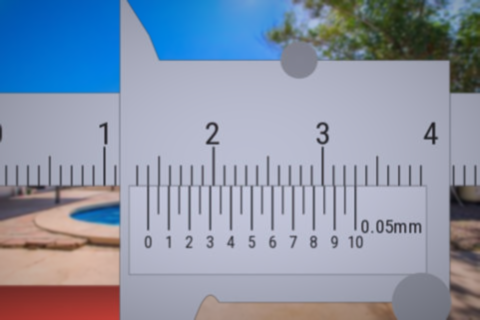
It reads value=14.0 unit=mm
